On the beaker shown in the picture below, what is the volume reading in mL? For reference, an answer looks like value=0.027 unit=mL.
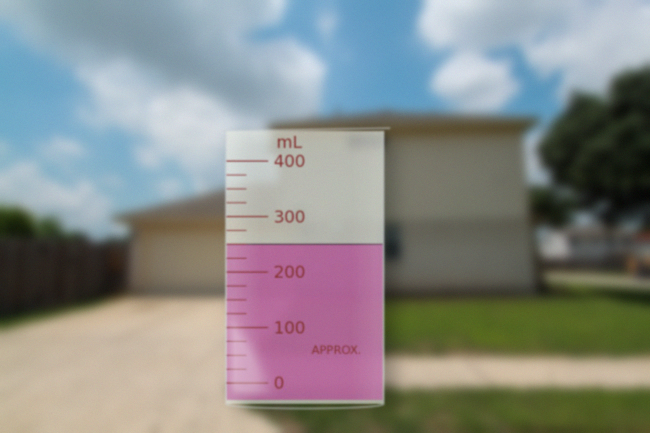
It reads value=250 unit=mL
